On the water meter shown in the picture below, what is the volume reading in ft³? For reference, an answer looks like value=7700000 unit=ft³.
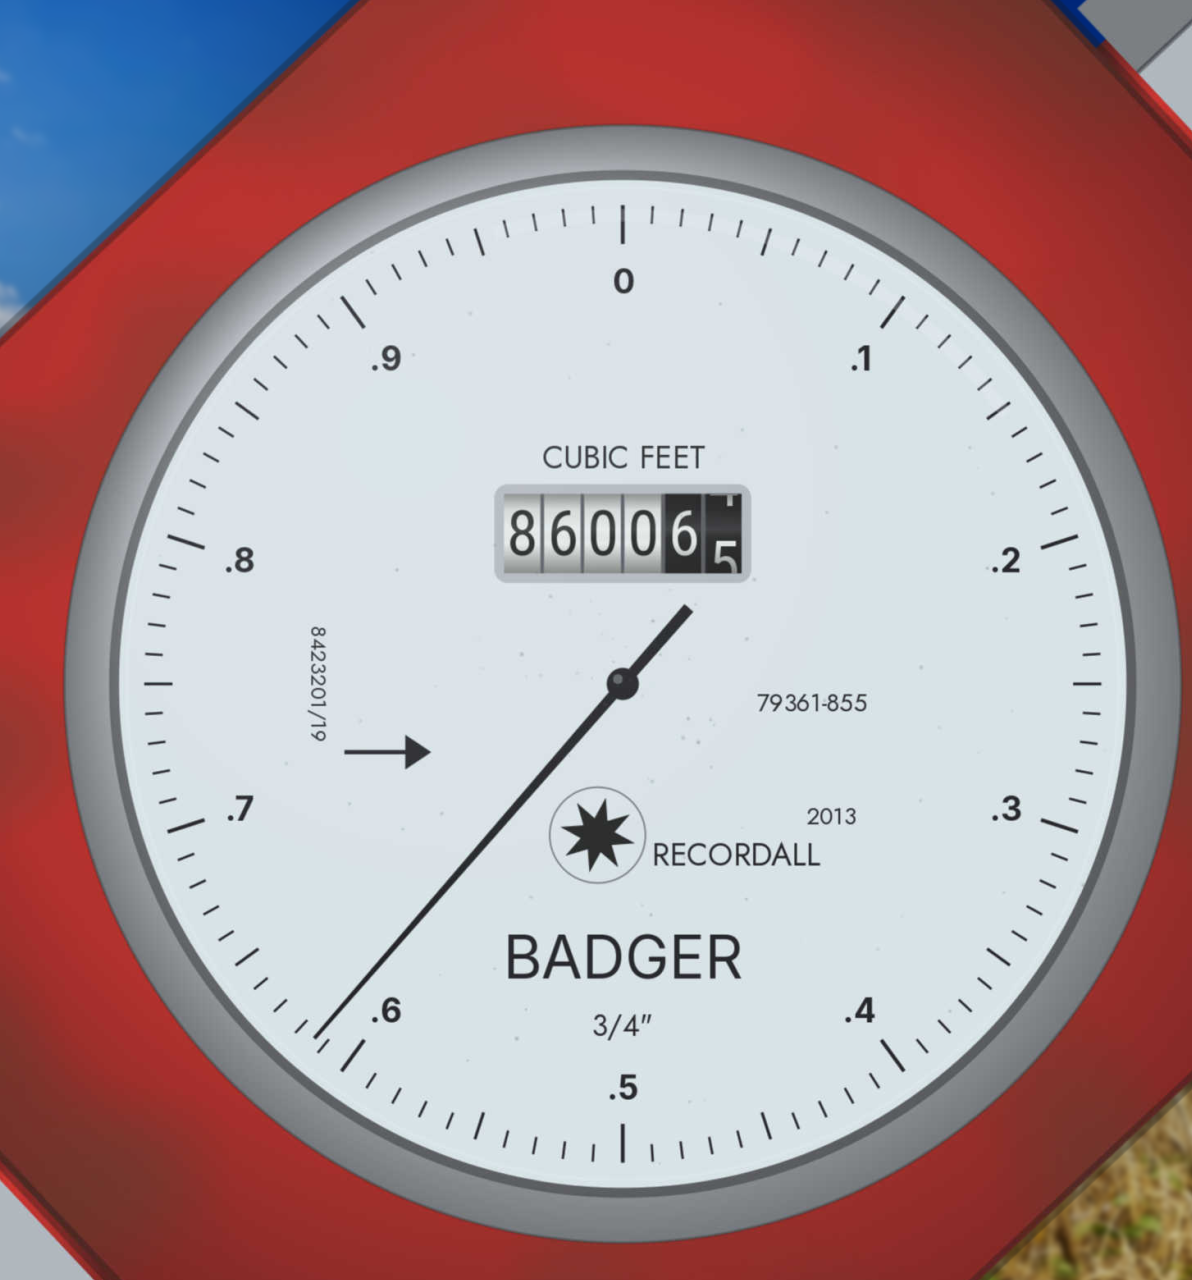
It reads value=860064.61 unit=ft³
